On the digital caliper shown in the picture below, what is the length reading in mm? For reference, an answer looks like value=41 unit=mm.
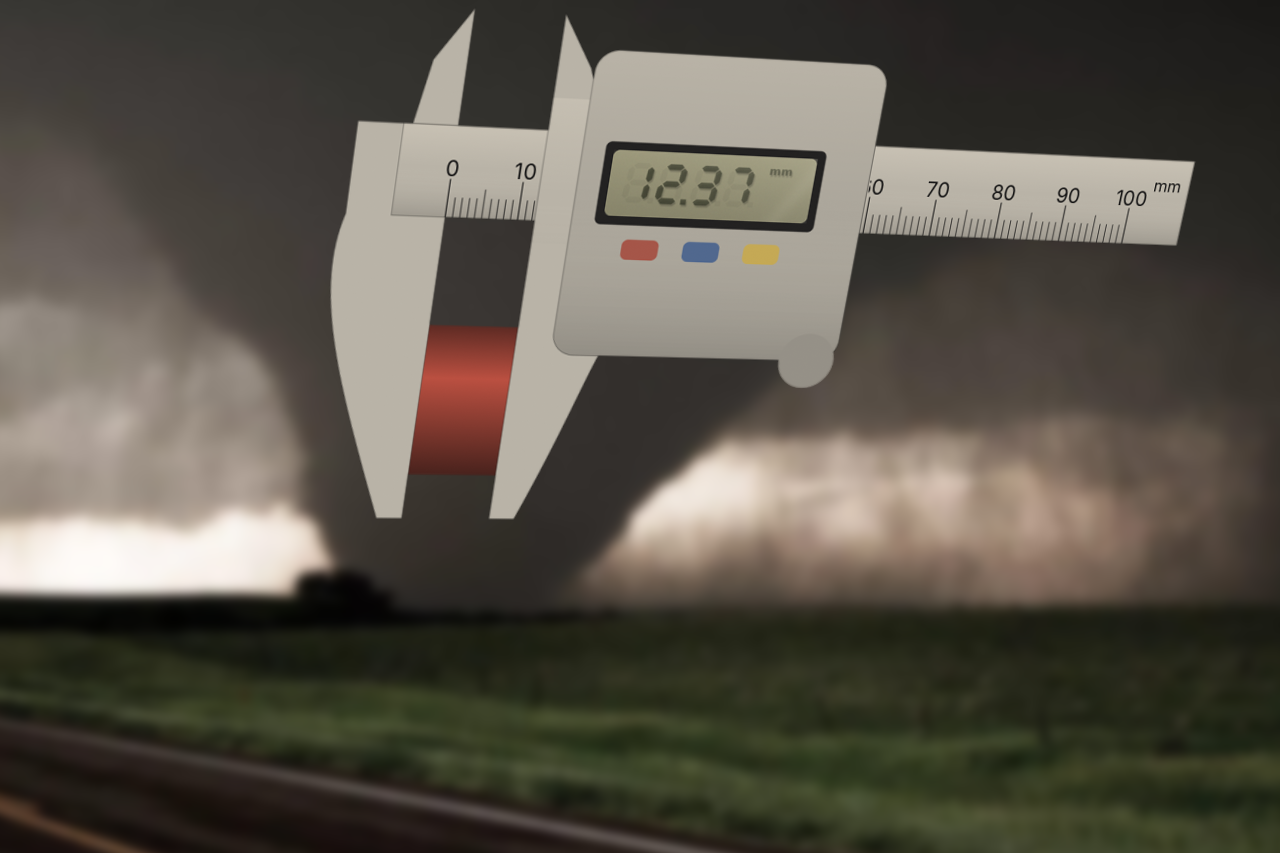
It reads value=12.37 unit=mm
